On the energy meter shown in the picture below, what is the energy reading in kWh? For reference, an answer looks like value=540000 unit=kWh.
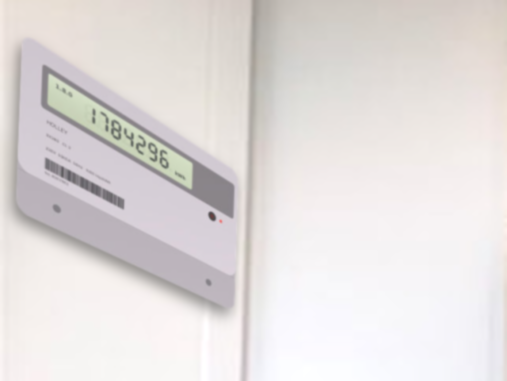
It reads value=1784296 unit=kWh
